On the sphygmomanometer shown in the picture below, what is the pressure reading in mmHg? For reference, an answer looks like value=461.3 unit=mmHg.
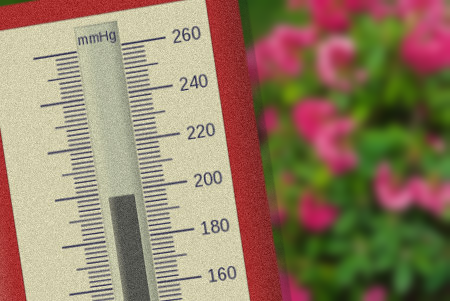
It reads value=198 unit=mmHg
